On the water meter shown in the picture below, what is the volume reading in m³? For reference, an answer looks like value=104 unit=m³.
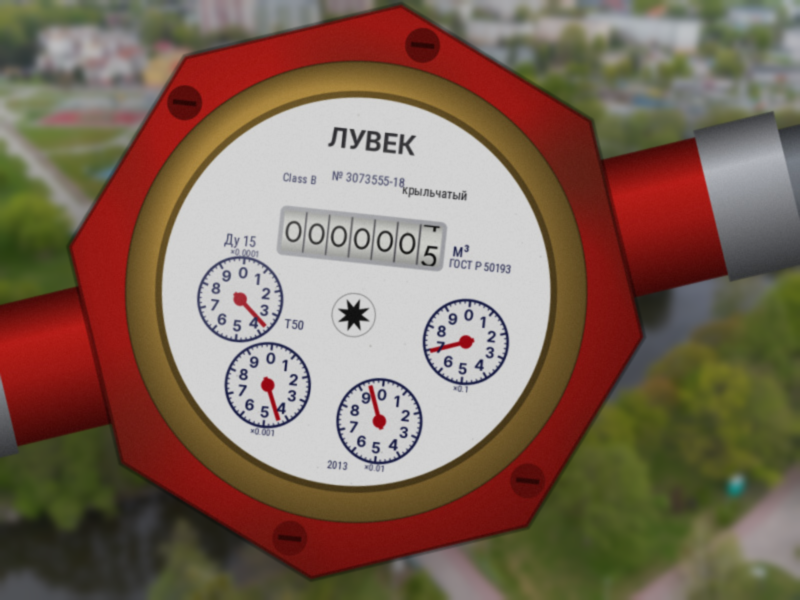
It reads value=4.6943 unit=m³
